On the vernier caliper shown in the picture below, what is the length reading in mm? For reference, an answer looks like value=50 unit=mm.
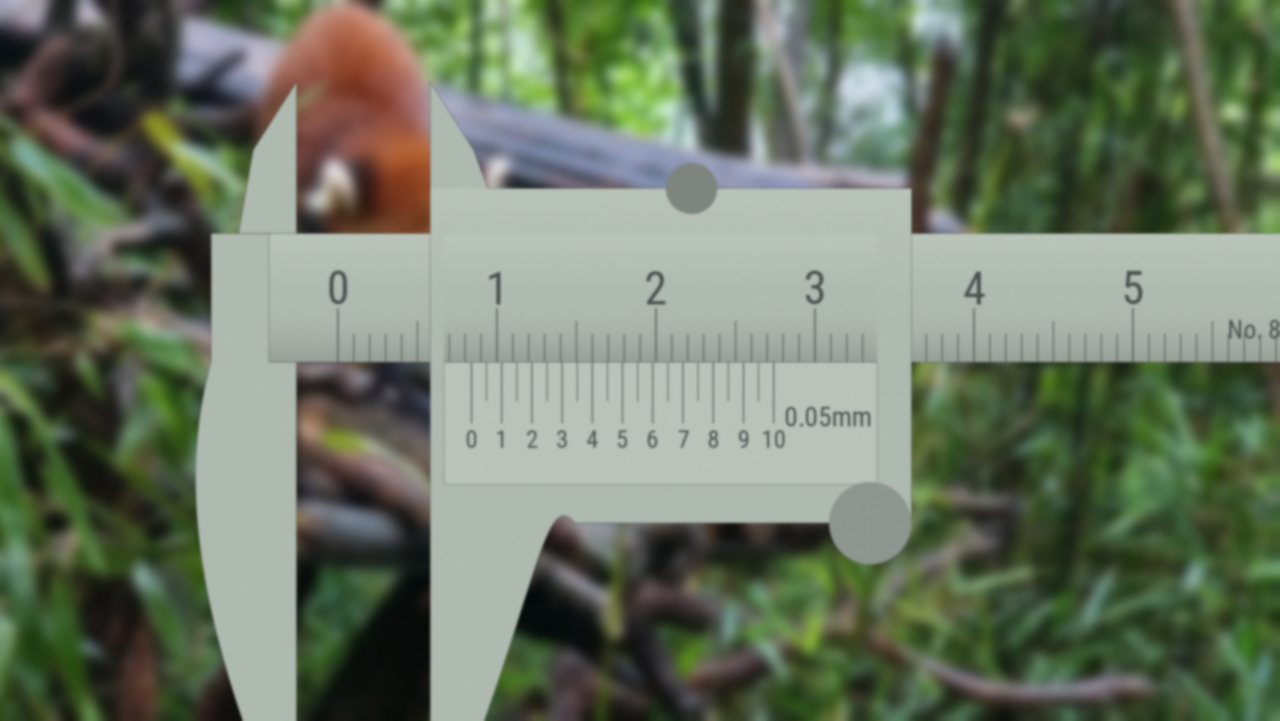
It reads value=8.4 unit=mm
